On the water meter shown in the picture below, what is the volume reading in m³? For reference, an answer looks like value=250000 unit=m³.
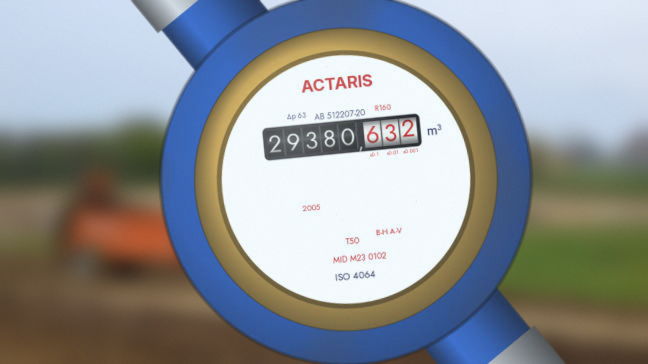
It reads value=29380.632 unit=m³
